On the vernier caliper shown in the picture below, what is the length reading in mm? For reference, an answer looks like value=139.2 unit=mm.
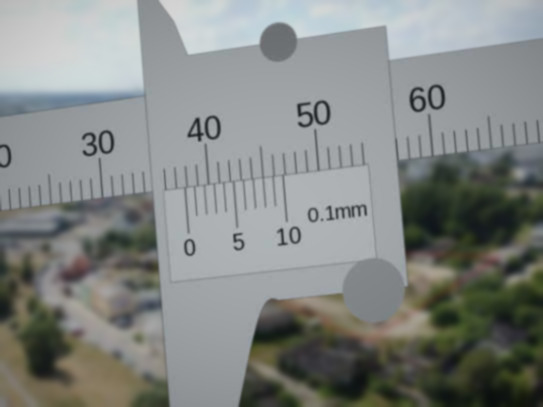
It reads value=37.8 unit=mm
